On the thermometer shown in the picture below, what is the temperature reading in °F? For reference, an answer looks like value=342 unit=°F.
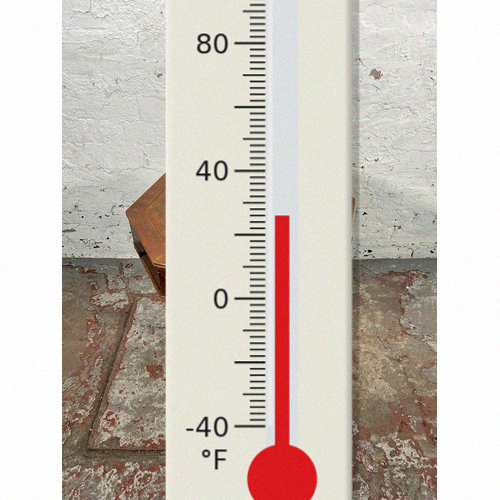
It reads value=26 unit=°F
